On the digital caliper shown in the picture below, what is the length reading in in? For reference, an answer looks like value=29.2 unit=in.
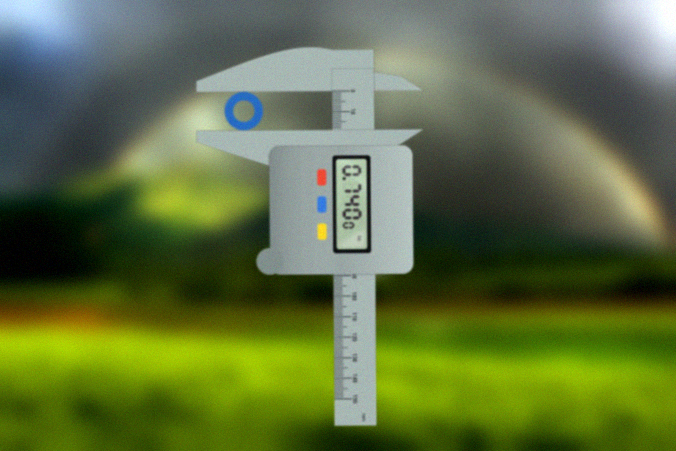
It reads value=0.7400 unit=in
